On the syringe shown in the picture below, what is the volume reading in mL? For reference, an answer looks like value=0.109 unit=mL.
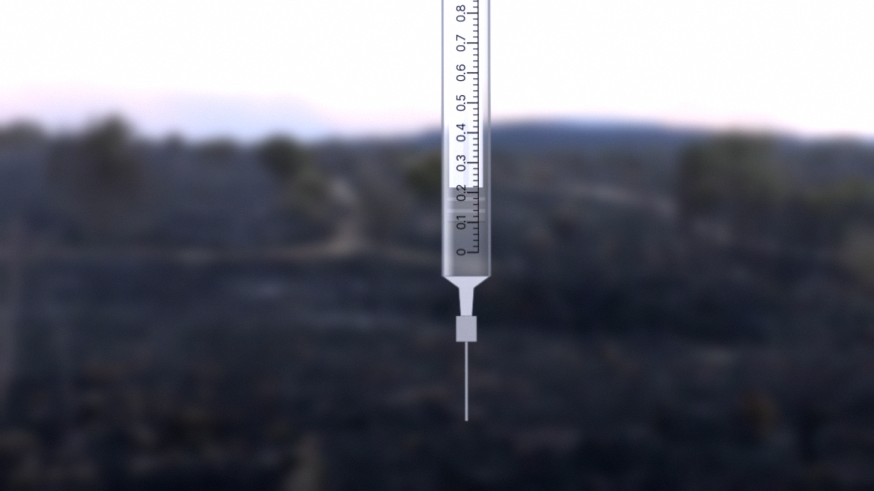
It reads value=0.1 unit=mL
